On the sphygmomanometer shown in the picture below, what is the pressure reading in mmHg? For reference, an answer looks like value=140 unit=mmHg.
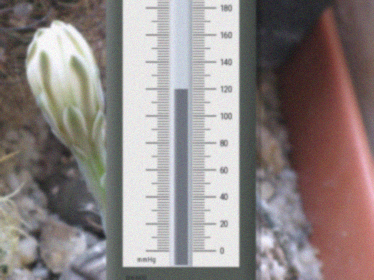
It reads value=120 unit=mmHg
